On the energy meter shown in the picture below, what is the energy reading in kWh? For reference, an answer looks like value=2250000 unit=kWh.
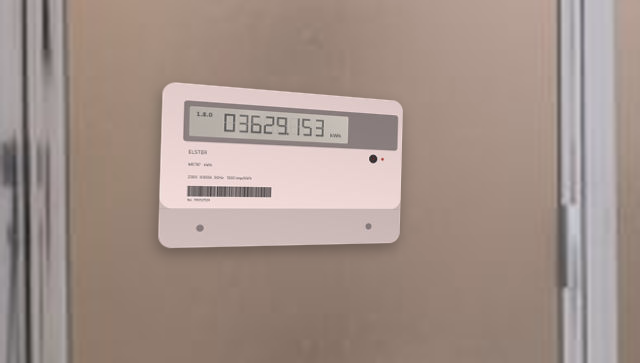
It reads value=3629.153 unit=kWh
